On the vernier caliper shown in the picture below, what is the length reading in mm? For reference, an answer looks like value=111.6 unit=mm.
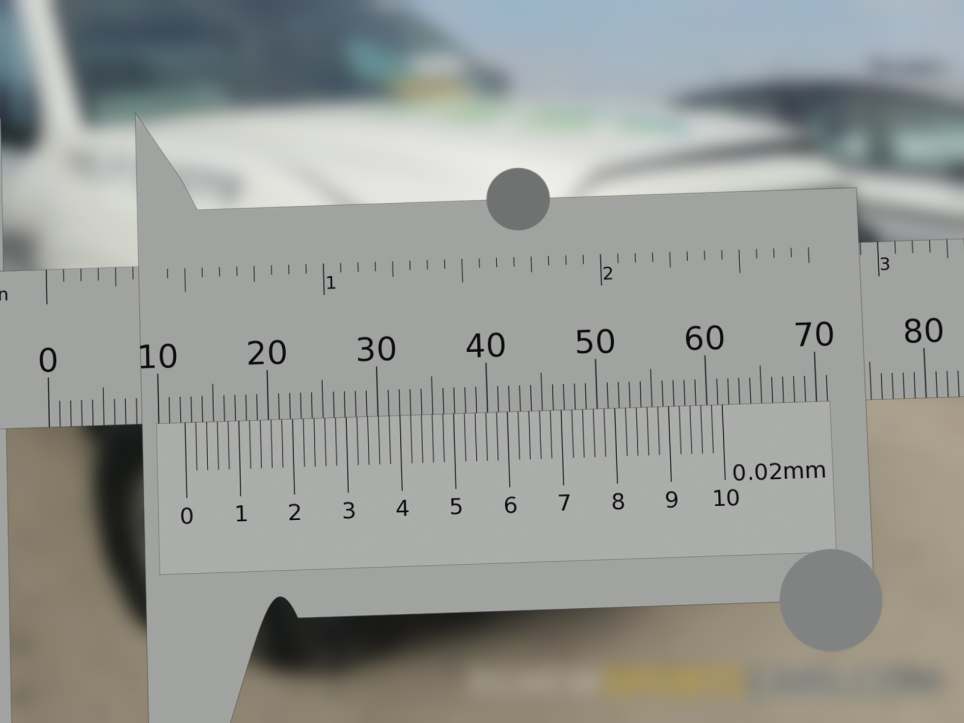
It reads value=12.4 unit=mm
